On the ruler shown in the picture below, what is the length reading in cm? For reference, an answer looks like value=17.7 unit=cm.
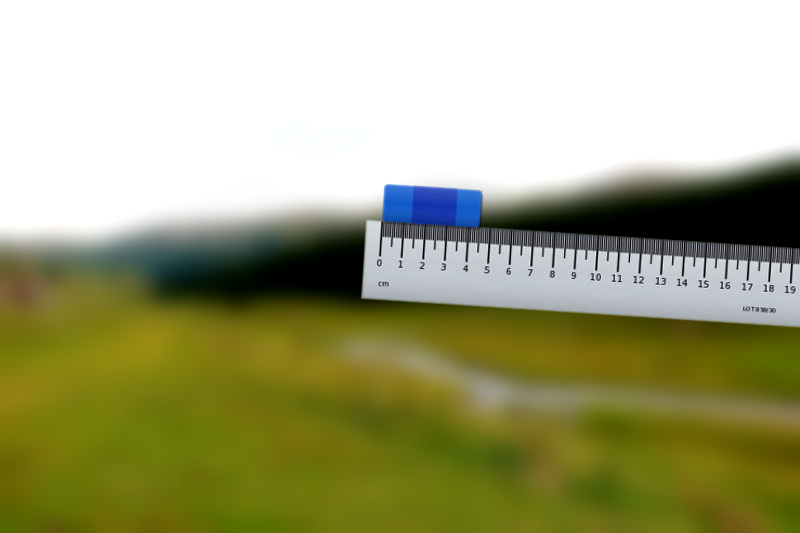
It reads value=4.5 unit=cm
